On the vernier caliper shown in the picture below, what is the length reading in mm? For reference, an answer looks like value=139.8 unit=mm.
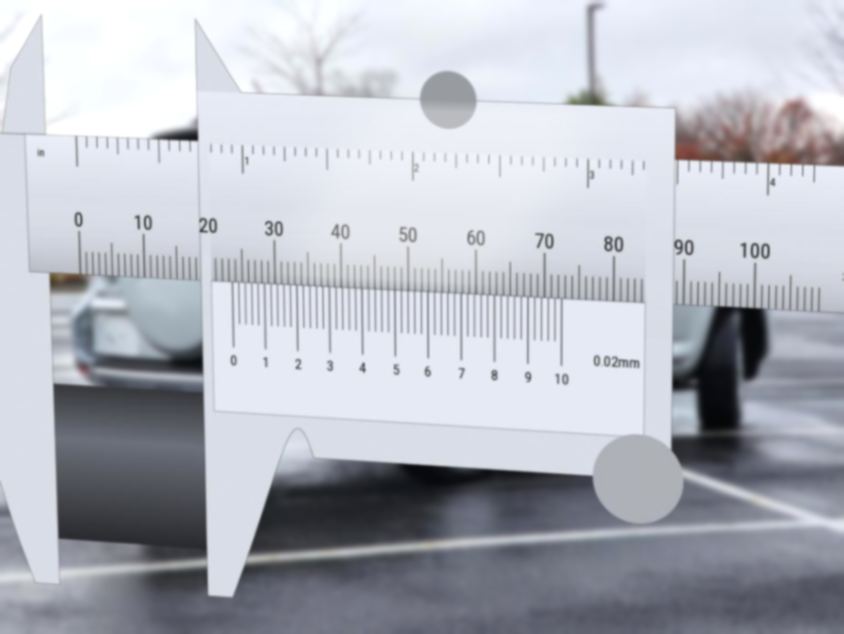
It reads value=23.5 unit=mm
